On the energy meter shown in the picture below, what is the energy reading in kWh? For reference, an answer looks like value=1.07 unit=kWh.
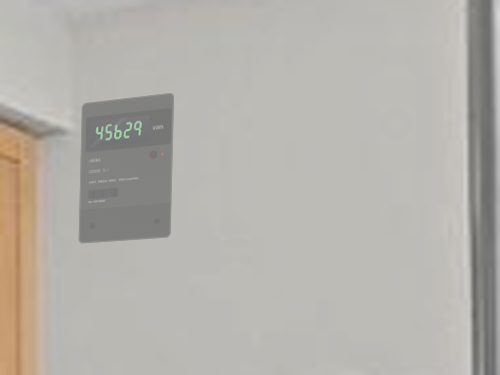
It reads value=45629 unit=kWh
